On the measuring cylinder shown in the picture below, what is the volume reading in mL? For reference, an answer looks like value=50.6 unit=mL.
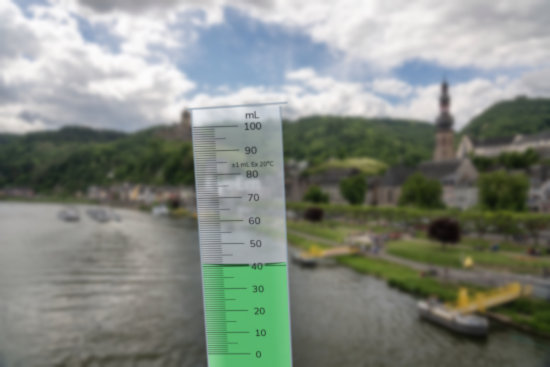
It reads value=40 unit=mL
